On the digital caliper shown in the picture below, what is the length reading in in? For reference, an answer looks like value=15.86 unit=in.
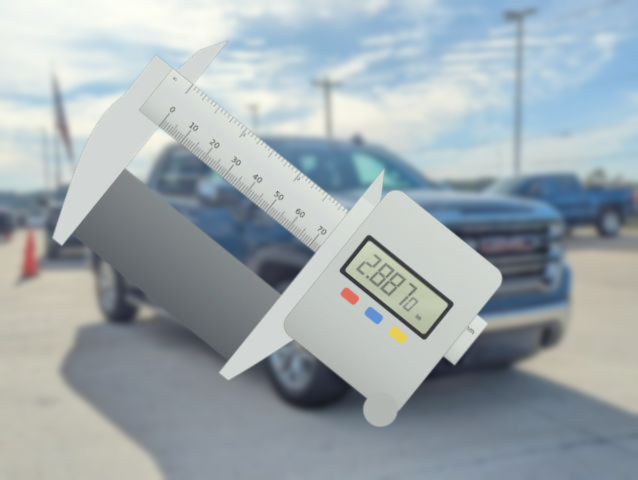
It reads value=2.8870 unit=in
